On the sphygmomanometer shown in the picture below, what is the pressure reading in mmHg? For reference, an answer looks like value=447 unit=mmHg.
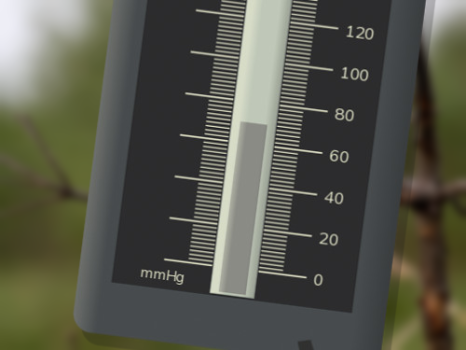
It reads value=70 unit=mmHg
